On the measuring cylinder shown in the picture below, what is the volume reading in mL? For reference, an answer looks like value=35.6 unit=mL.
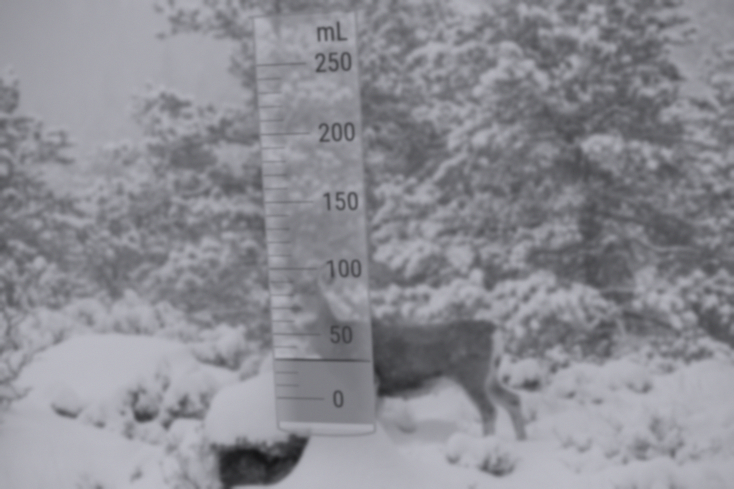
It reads value=30 unit=mL
